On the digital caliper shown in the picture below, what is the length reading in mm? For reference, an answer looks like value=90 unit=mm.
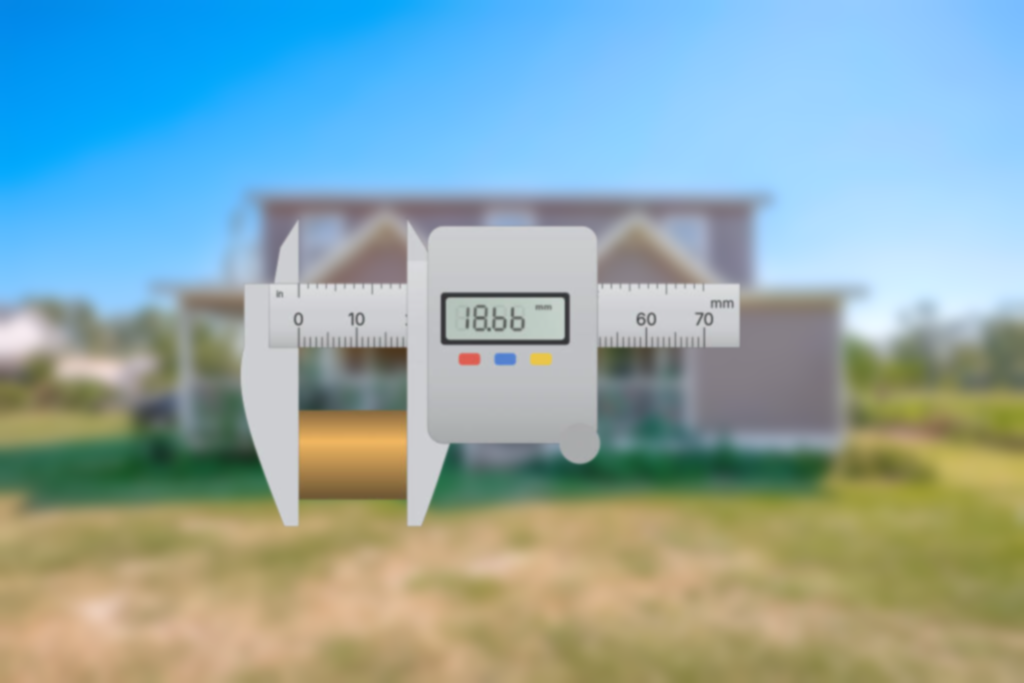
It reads value=18.66 unit=mm
